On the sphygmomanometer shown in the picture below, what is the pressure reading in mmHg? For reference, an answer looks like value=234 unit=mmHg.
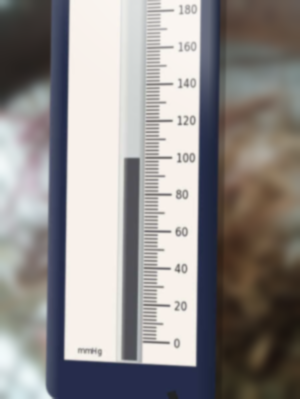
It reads value=100 unit=mmHg
